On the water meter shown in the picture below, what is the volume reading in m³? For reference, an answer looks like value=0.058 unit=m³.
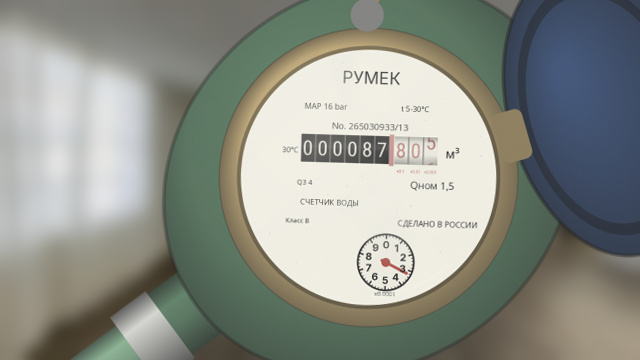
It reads value=87.8053 unit=m³
